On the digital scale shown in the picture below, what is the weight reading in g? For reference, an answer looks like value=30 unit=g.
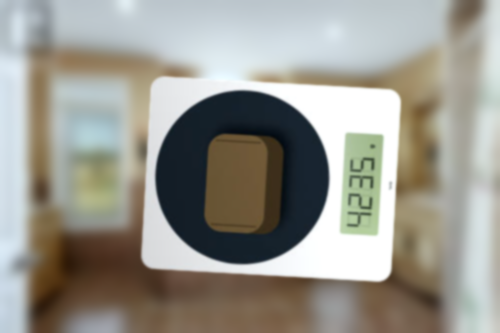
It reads value=4235 unit=g
